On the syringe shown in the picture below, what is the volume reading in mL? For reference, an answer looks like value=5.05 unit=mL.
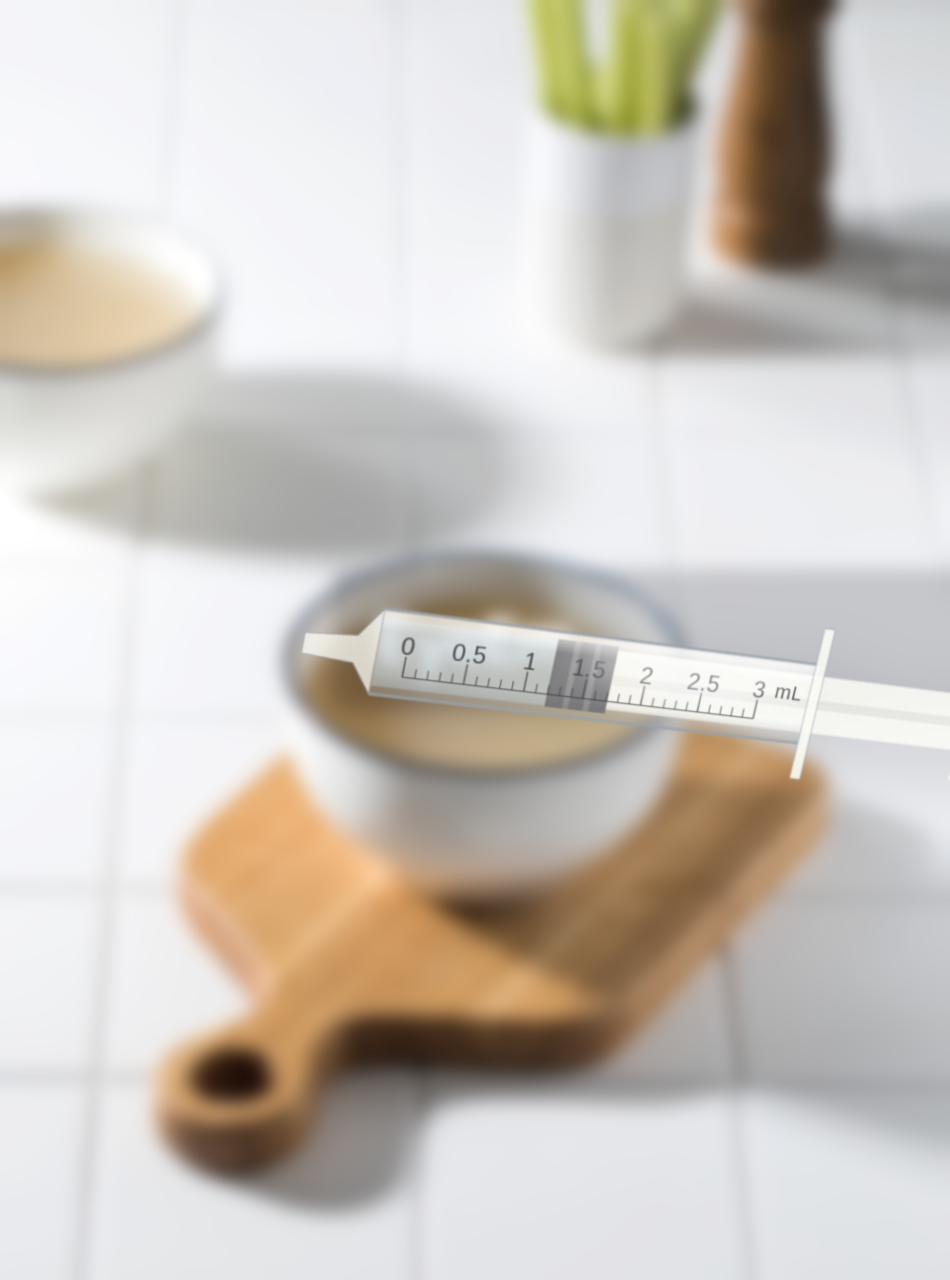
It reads value=1.2 unit=mL
